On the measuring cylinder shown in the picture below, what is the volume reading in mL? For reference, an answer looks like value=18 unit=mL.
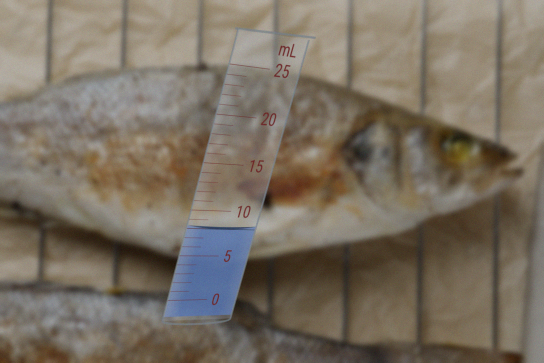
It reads value=8 unit=mL
